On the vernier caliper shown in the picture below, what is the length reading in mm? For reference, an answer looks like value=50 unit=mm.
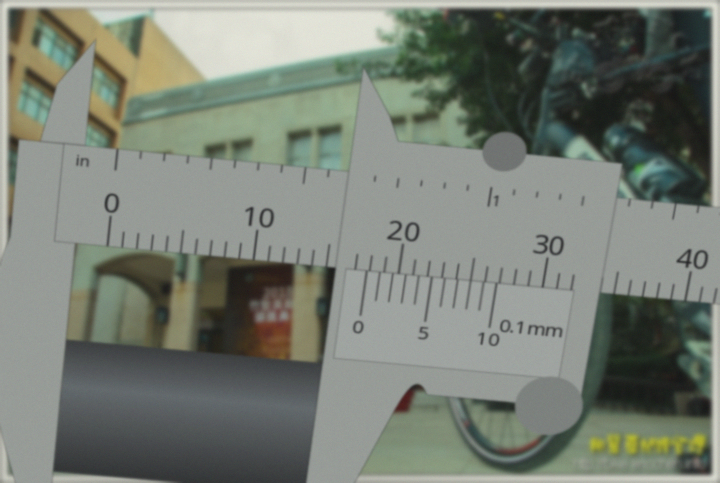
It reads value=17.8 unit=mm
